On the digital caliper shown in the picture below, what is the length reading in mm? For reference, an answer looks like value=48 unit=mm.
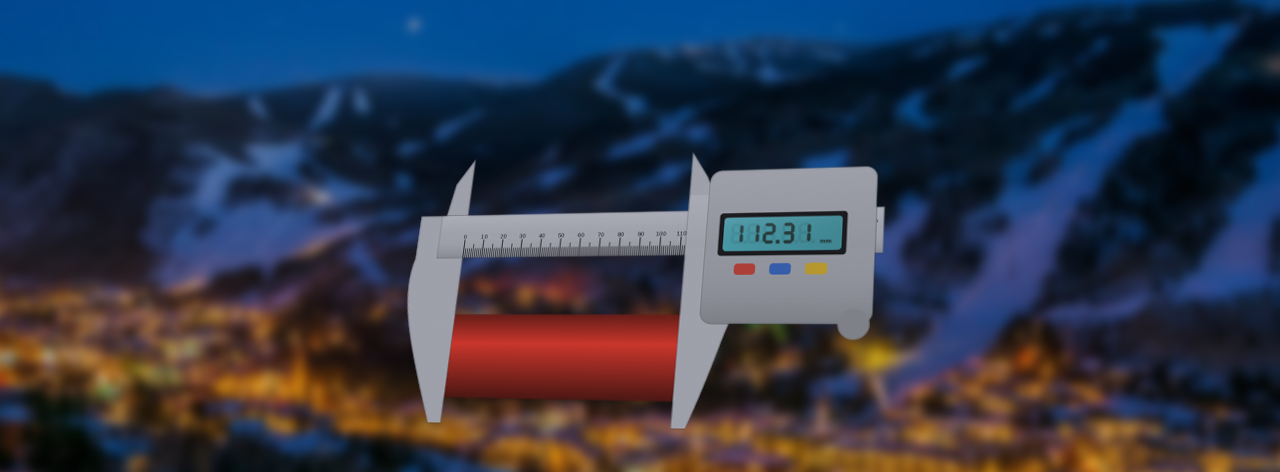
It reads value=112.31 unit=mm
